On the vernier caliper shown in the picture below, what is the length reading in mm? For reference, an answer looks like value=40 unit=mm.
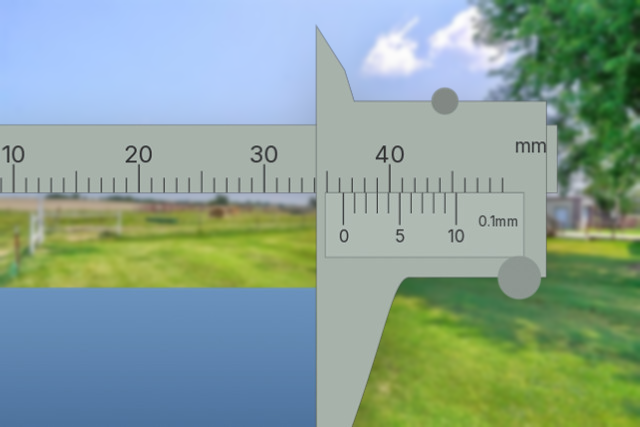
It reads value=36.3 unit=mm
